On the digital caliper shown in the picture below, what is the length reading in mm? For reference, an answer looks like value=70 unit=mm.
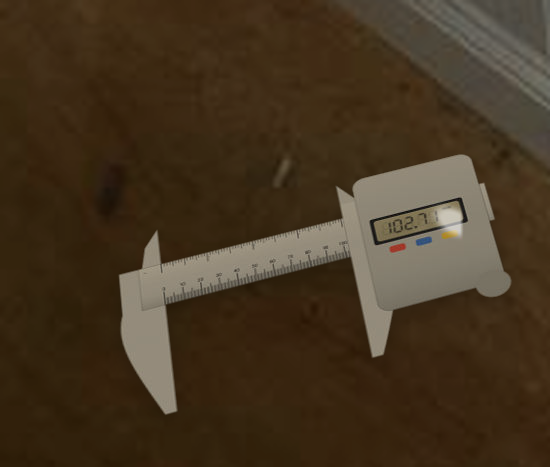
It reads value=102.71 unit=mm
